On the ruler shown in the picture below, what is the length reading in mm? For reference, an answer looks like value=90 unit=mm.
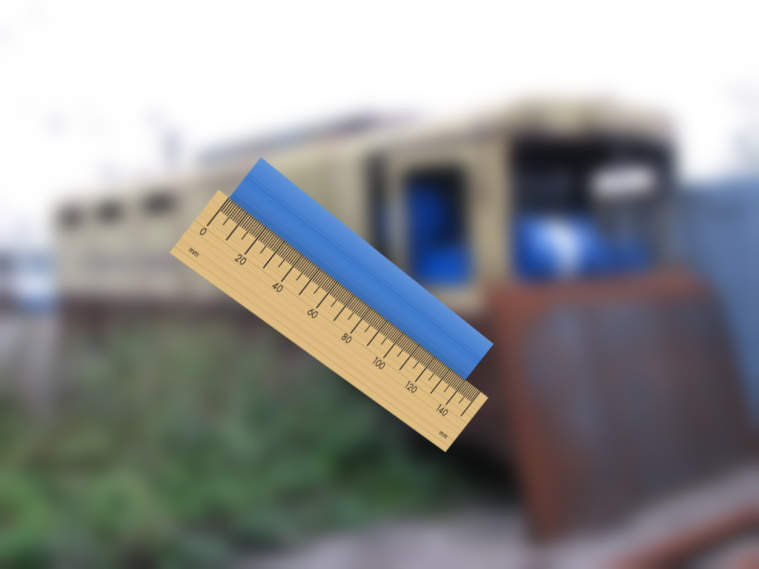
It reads value=140 unit=mm
